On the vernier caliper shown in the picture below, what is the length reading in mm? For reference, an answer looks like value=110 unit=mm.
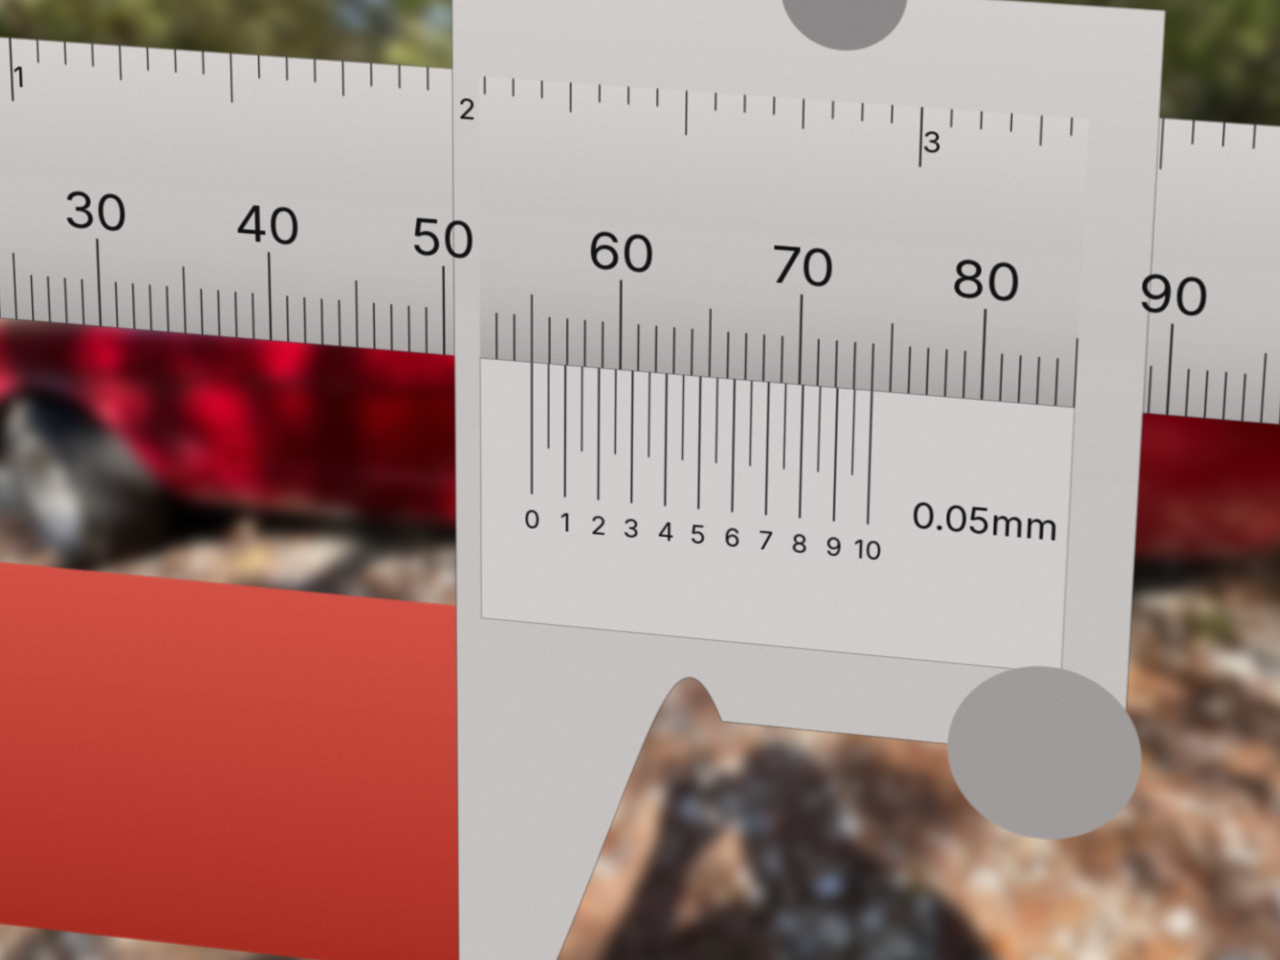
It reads value=55.0 unit=mm
